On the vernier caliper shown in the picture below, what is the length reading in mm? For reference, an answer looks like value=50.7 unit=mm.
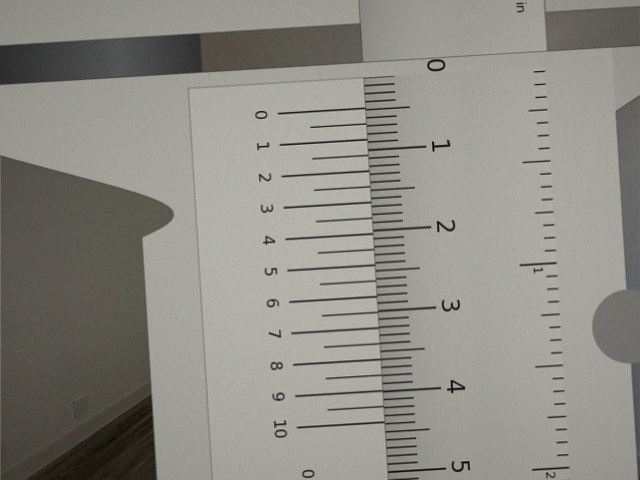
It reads value=4.8 unit=mm
